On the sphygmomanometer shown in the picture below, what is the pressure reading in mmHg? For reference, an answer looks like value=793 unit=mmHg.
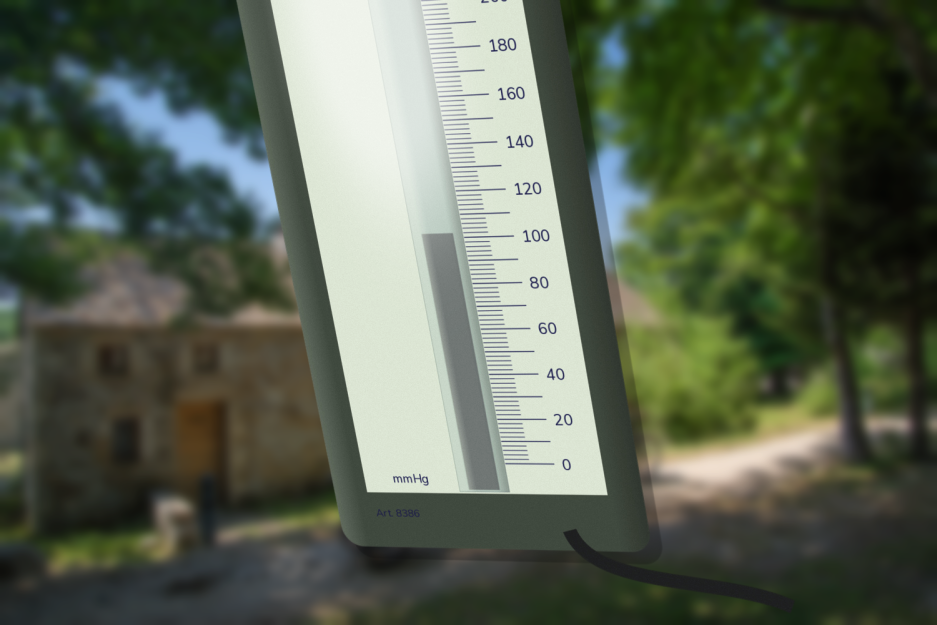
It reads value=102 unit=mmHg
